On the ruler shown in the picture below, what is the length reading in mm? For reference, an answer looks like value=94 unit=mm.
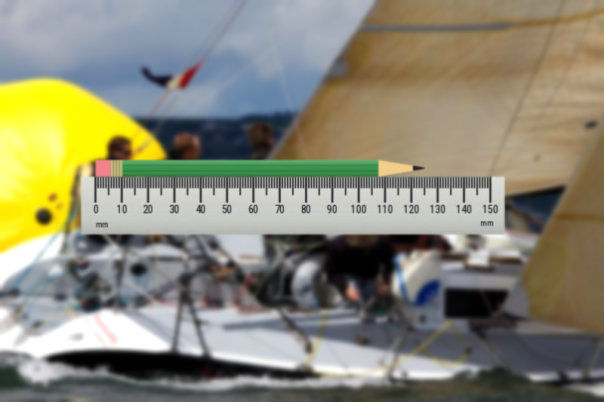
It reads value=125 unit=mm
